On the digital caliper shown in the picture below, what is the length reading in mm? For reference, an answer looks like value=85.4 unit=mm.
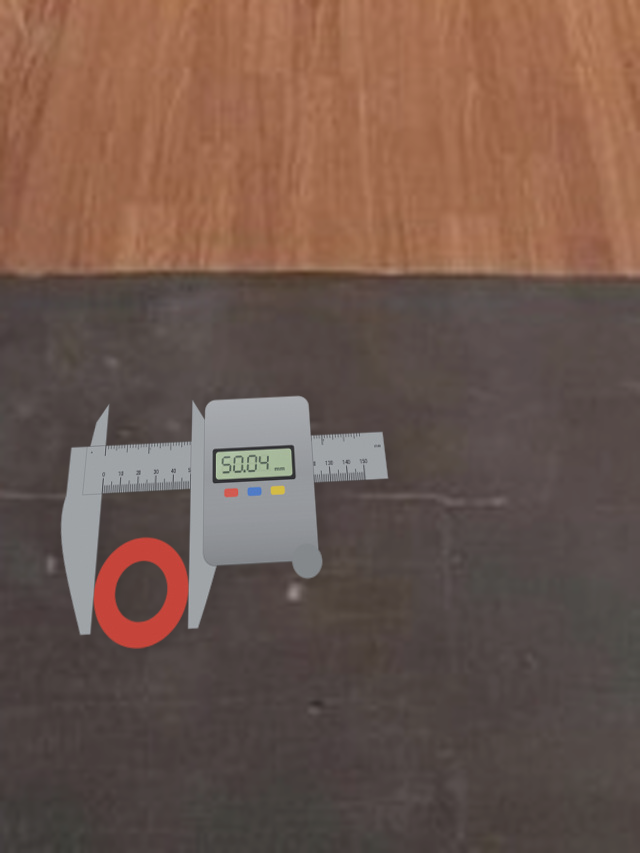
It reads value=50.04 unit=mm
